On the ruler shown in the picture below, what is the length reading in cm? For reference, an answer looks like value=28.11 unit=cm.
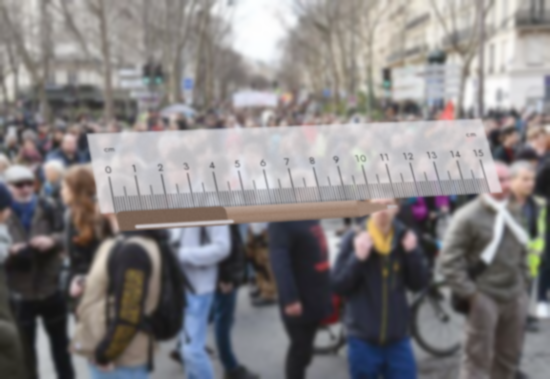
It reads value=11 unit=cm
